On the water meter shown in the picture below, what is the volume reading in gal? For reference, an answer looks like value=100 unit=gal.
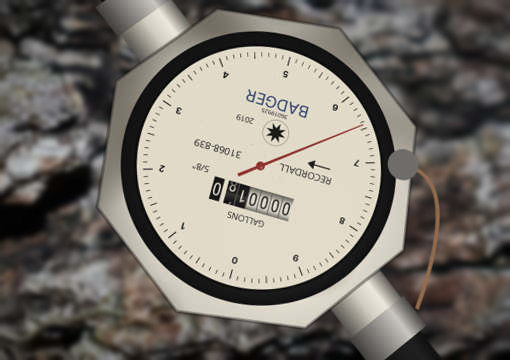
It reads value=176.4 unit=gal
